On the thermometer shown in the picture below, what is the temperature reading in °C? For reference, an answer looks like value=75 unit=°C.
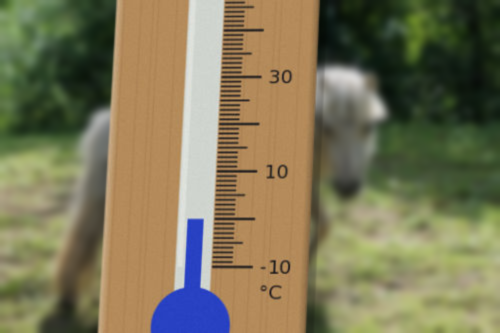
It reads value=0 unit=°C
